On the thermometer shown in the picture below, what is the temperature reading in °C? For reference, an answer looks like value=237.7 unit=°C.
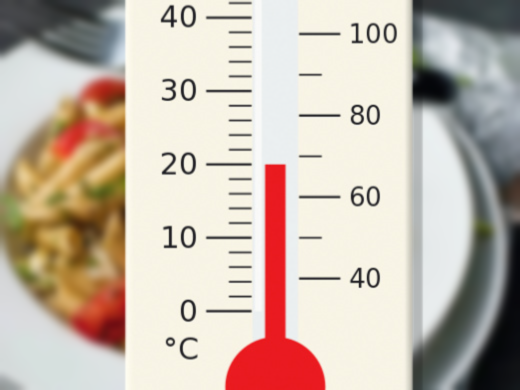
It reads value=20 unit=°C
